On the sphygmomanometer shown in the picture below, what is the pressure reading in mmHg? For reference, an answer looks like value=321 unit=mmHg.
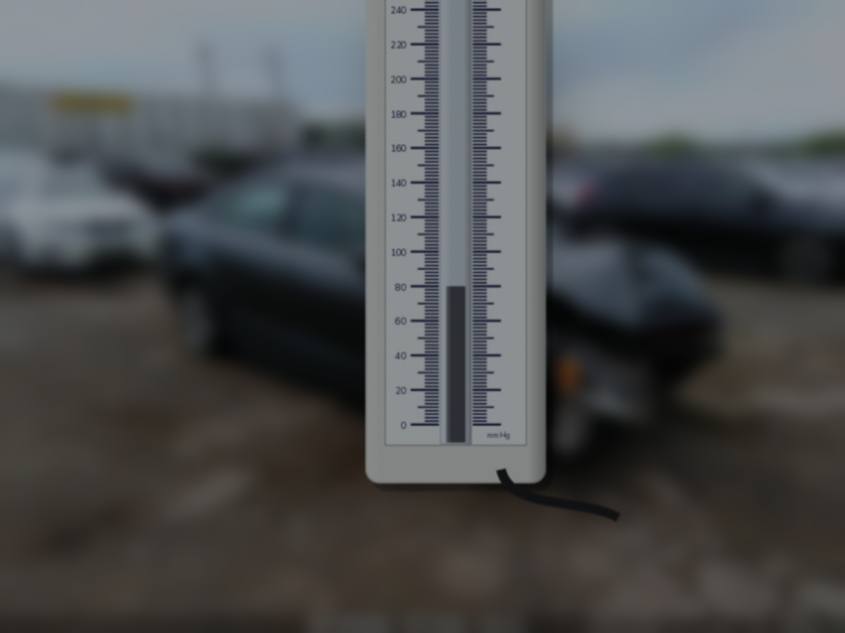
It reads value=80 unit=mmHg
